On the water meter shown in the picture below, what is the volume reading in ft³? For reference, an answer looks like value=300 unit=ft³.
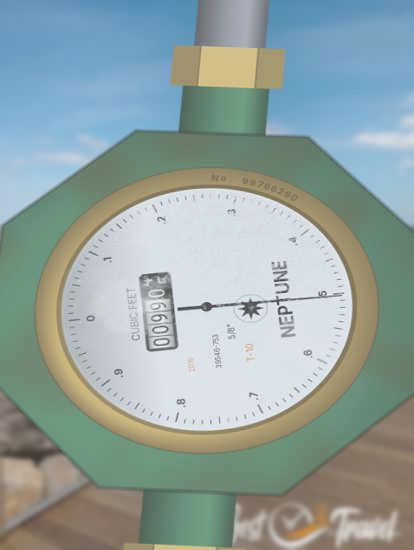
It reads value=9904.50 unit=ft³
